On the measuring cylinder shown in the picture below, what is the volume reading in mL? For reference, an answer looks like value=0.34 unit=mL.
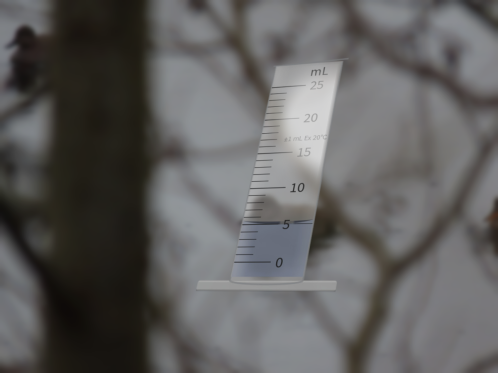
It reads value=5 unit=mL
